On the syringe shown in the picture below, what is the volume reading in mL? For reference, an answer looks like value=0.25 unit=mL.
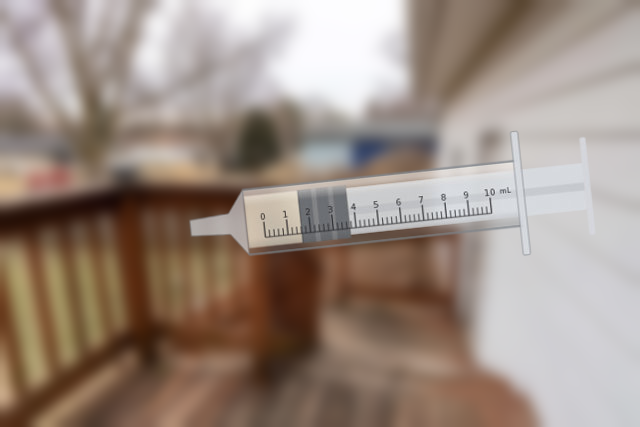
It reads value=1.6 unit=mL
